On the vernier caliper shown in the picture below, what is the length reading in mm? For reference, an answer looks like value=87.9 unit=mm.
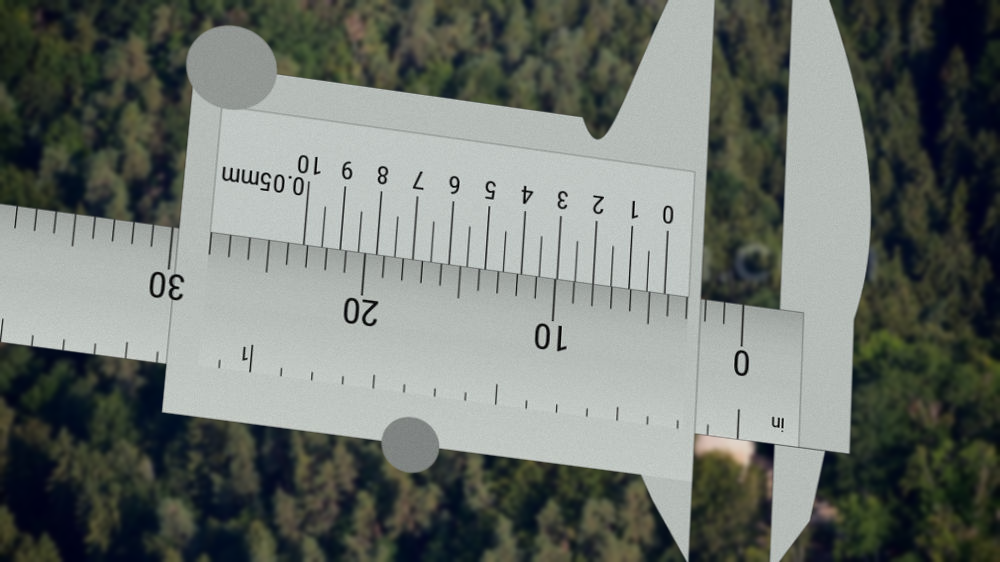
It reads value=4.2 unit=mm
